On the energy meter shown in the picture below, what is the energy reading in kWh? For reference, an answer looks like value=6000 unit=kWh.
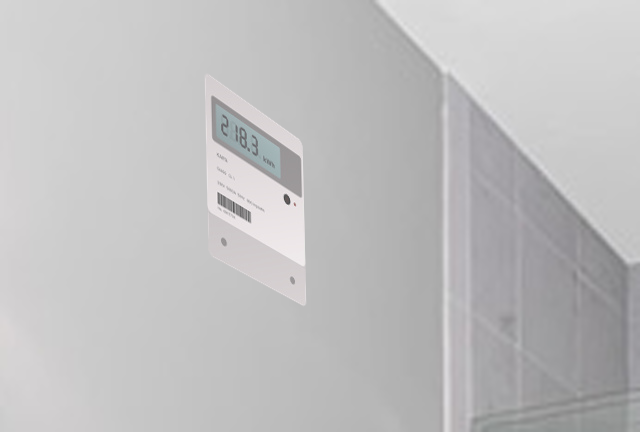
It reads value=218.3 unit=kWh
